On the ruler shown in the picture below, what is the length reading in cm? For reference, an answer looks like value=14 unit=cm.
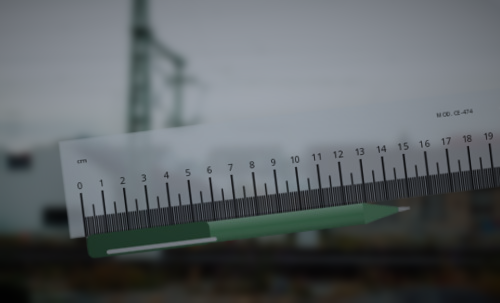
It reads value=15 unit=cm
